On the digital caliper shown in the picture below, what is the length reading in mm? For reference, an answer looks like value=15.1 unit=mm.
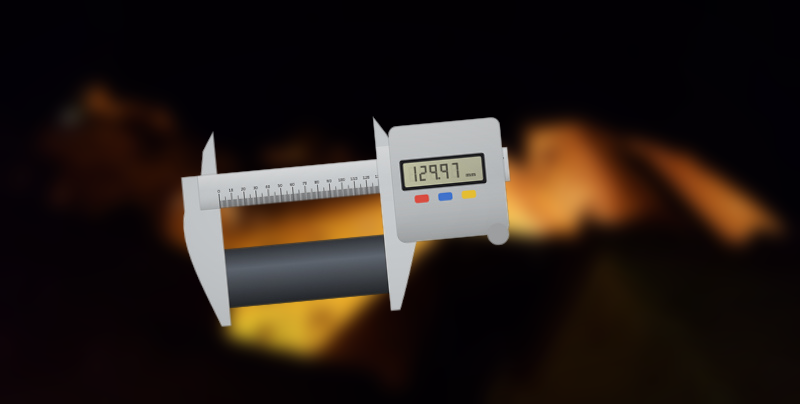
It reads value=129.97 unit=mm
